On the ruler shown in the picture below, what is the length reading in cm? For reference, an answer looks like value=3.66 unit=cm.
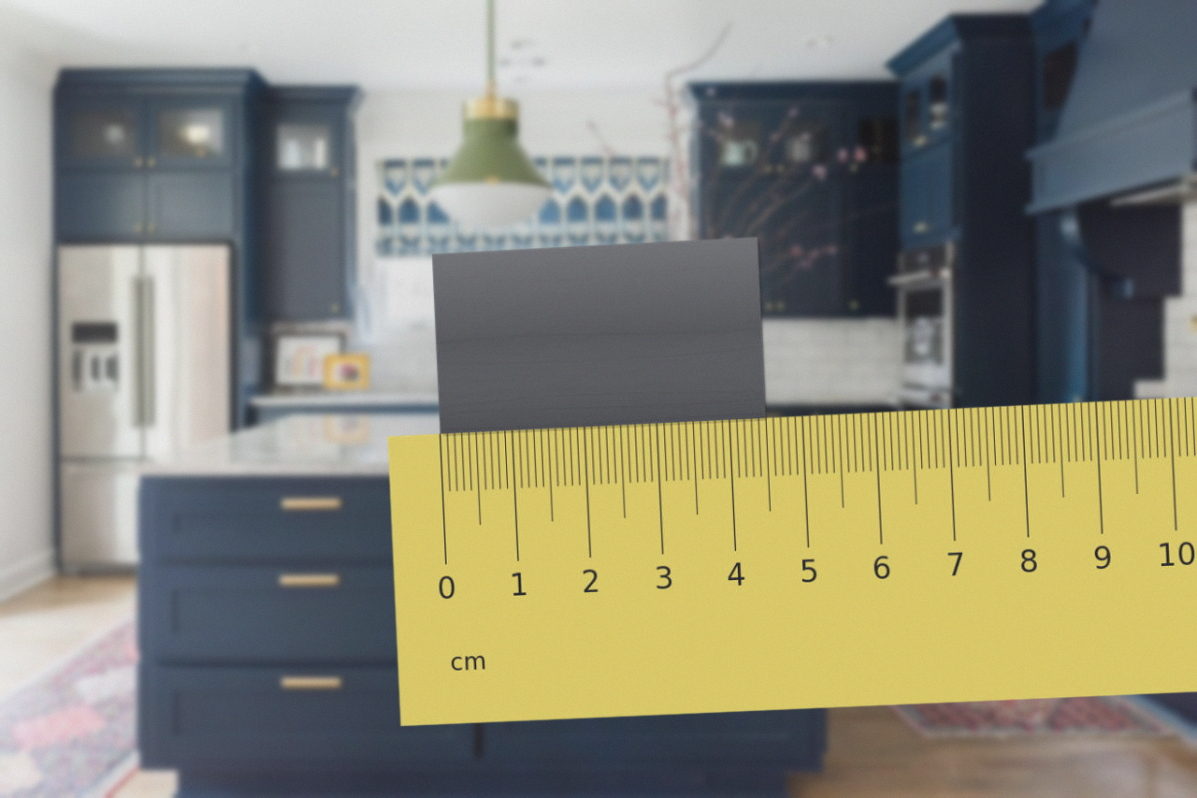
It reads value=4.5 unit=cm
